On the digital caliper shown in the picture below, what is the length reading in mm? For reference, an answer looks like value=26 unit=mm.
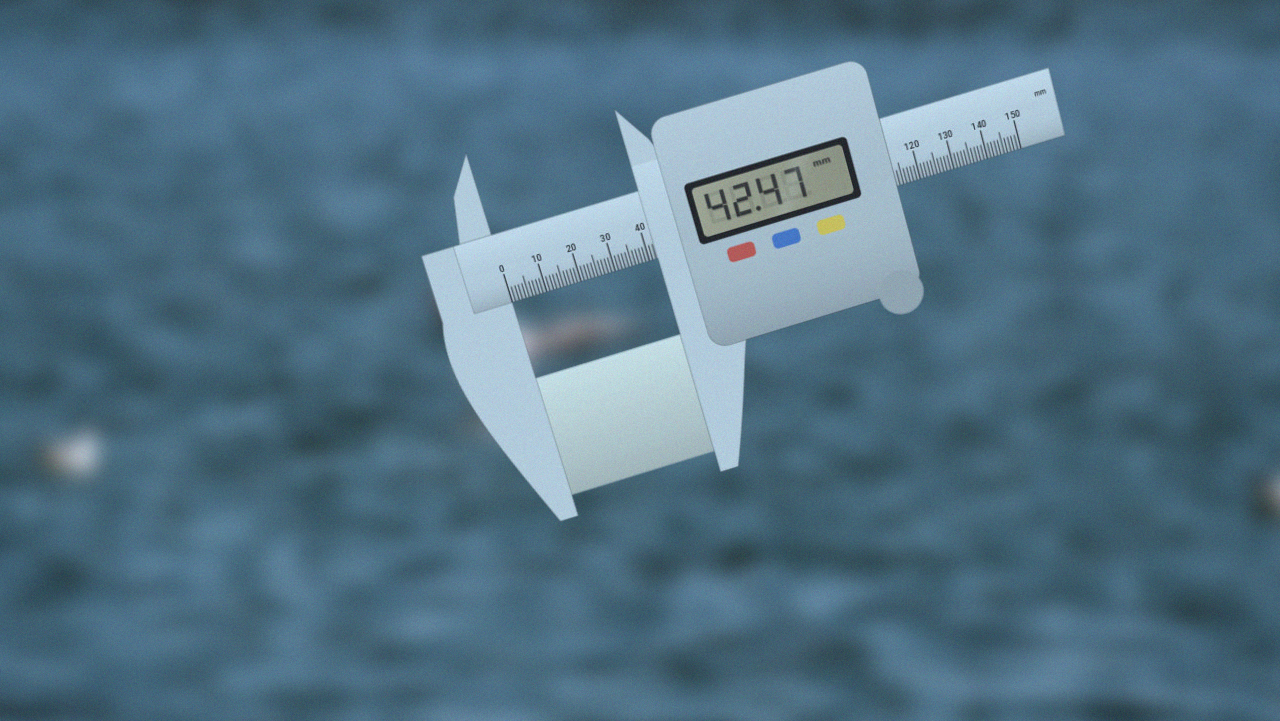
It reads value=42.47 unit=mm
